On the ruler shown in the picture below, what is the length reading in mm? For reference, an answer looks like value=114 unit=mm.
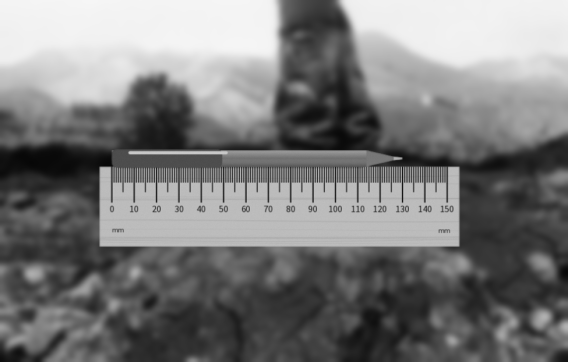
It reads value=130 unit=mm
